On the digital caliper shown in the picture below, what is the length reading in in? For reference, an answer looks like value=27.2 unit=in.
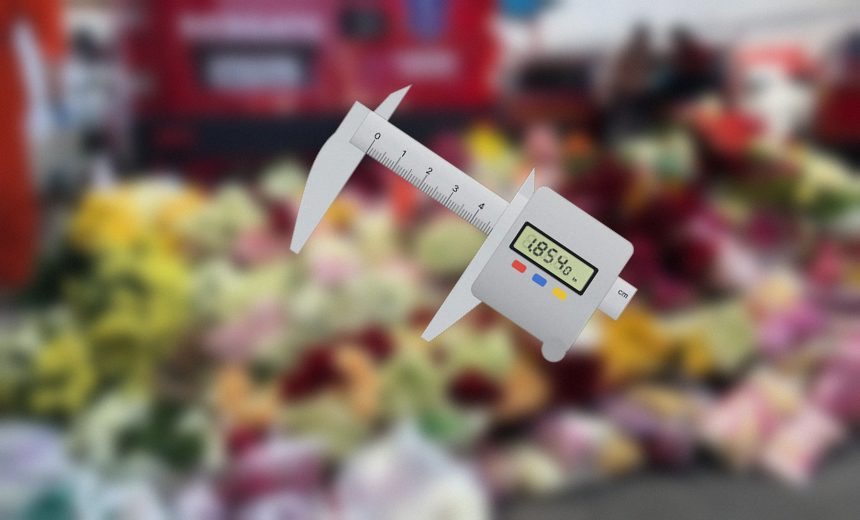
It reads value=1.8540 unit=in
